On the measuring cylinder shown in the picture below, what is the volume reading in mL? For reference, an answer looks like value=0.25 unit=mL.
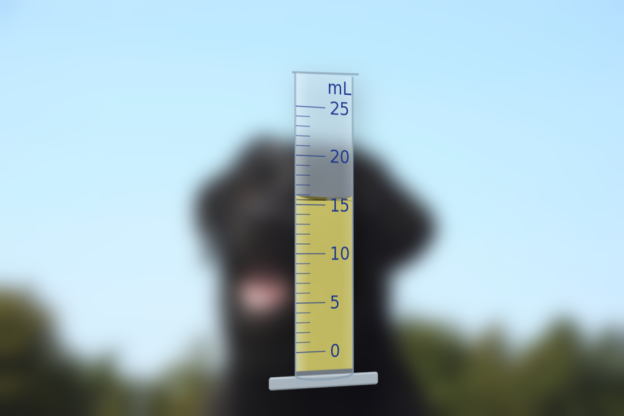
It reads value=15.5 unit=mL
